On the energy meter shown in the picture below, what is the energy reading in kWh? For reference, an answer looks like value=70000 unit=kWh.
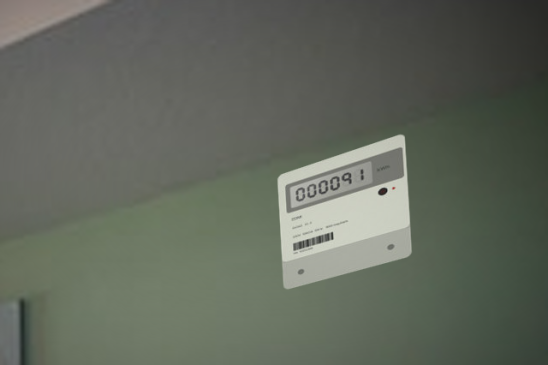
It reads value=91 unit=kWh
